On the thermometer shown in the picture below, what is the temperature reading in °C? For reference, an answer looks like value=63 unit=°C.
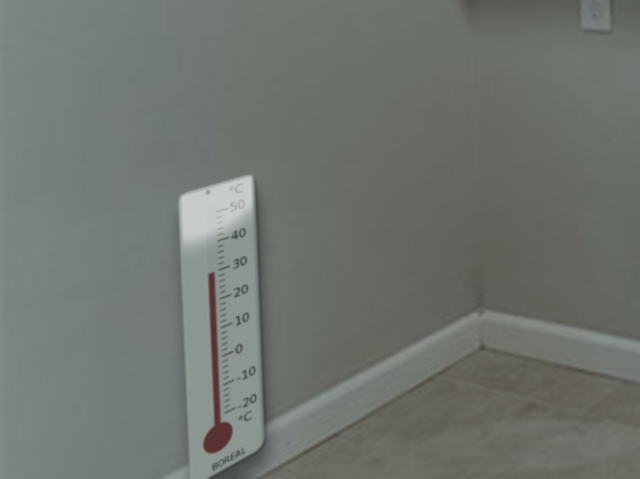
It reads value=30 unit=°C
